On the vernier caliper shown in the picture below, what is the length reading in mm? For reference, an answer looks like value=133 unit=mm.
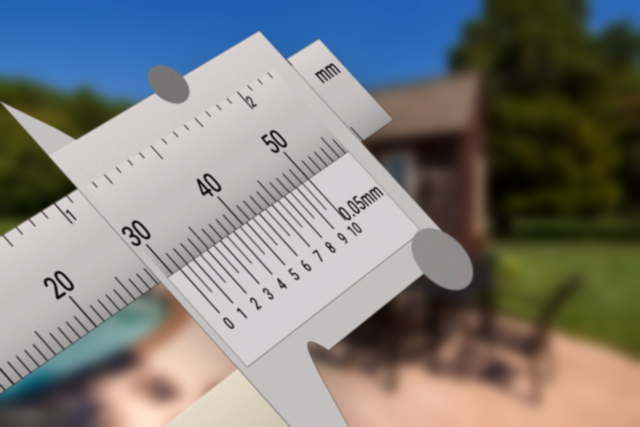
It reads value=31.0 unit=mm
